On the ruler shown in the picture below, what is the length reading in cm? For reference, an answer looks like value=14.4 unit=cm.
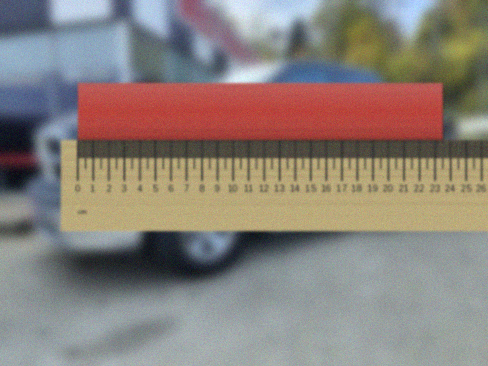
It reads value=23.5 unit=cm
